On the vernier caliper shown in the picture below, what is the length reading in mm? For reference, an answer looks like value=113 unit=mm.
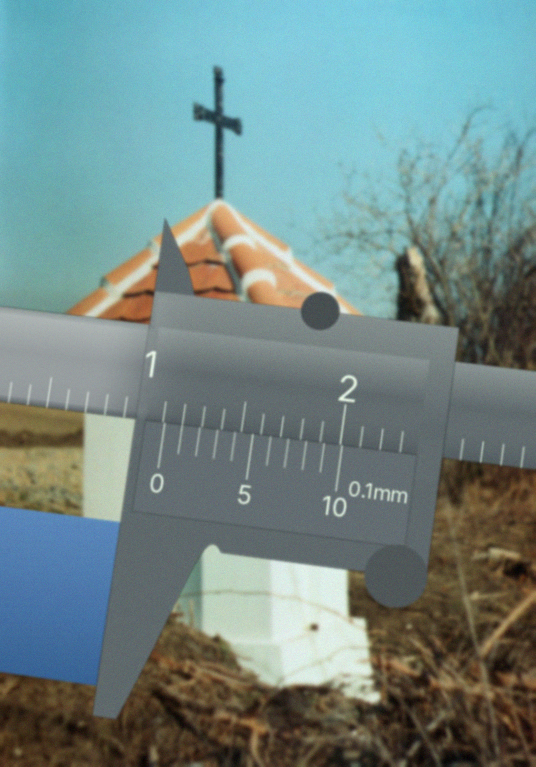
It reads value=11.1 unit=mm
